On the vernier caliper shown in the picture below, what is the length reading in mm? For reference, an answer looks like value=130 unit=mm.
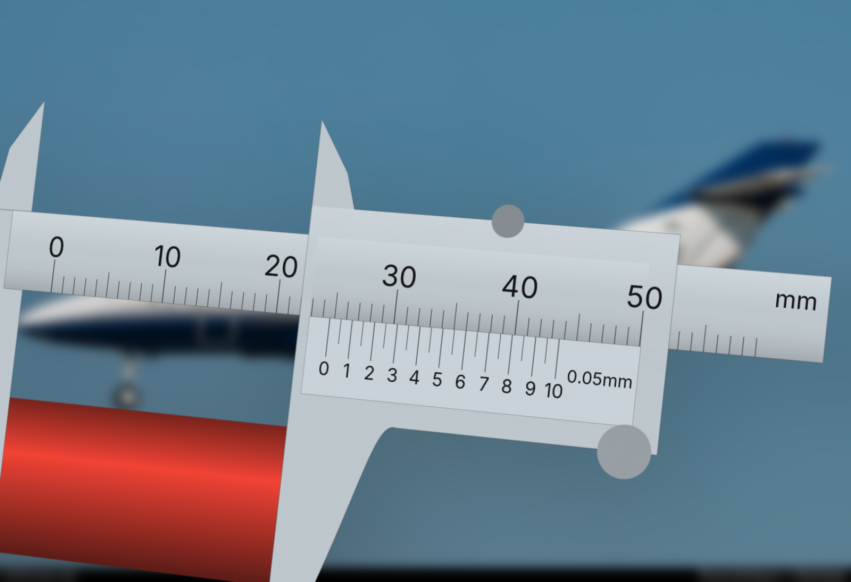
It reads value=24.6 unit=mm
